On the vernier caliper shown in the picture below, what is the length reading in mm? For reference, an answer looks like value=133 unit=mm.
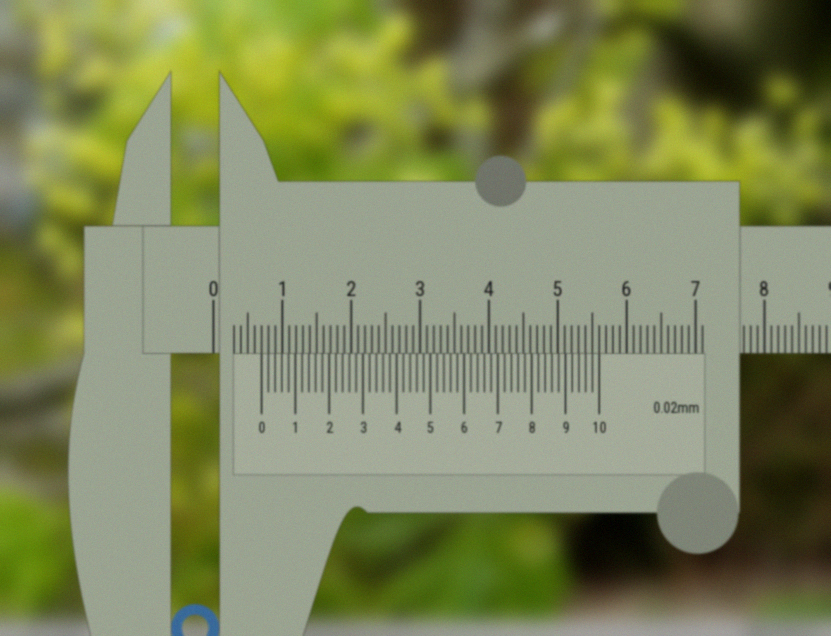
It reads value=7.0 unit=mm
